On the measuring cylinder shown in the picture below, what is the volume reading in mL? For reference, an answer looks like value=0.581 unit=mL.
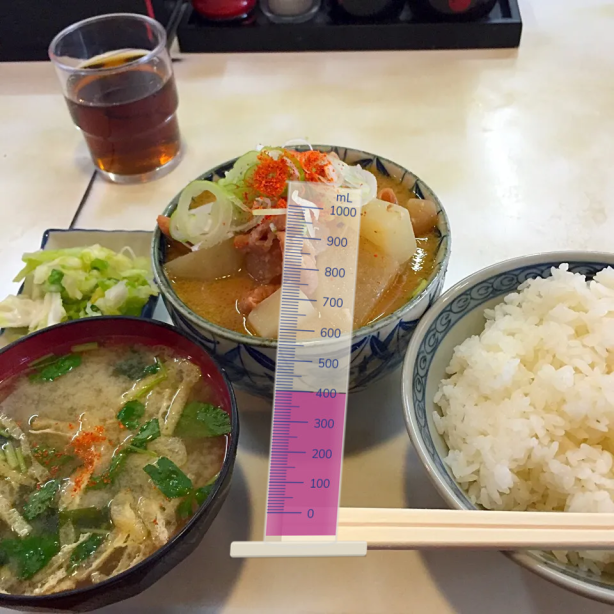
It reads value=400 unit=mL
